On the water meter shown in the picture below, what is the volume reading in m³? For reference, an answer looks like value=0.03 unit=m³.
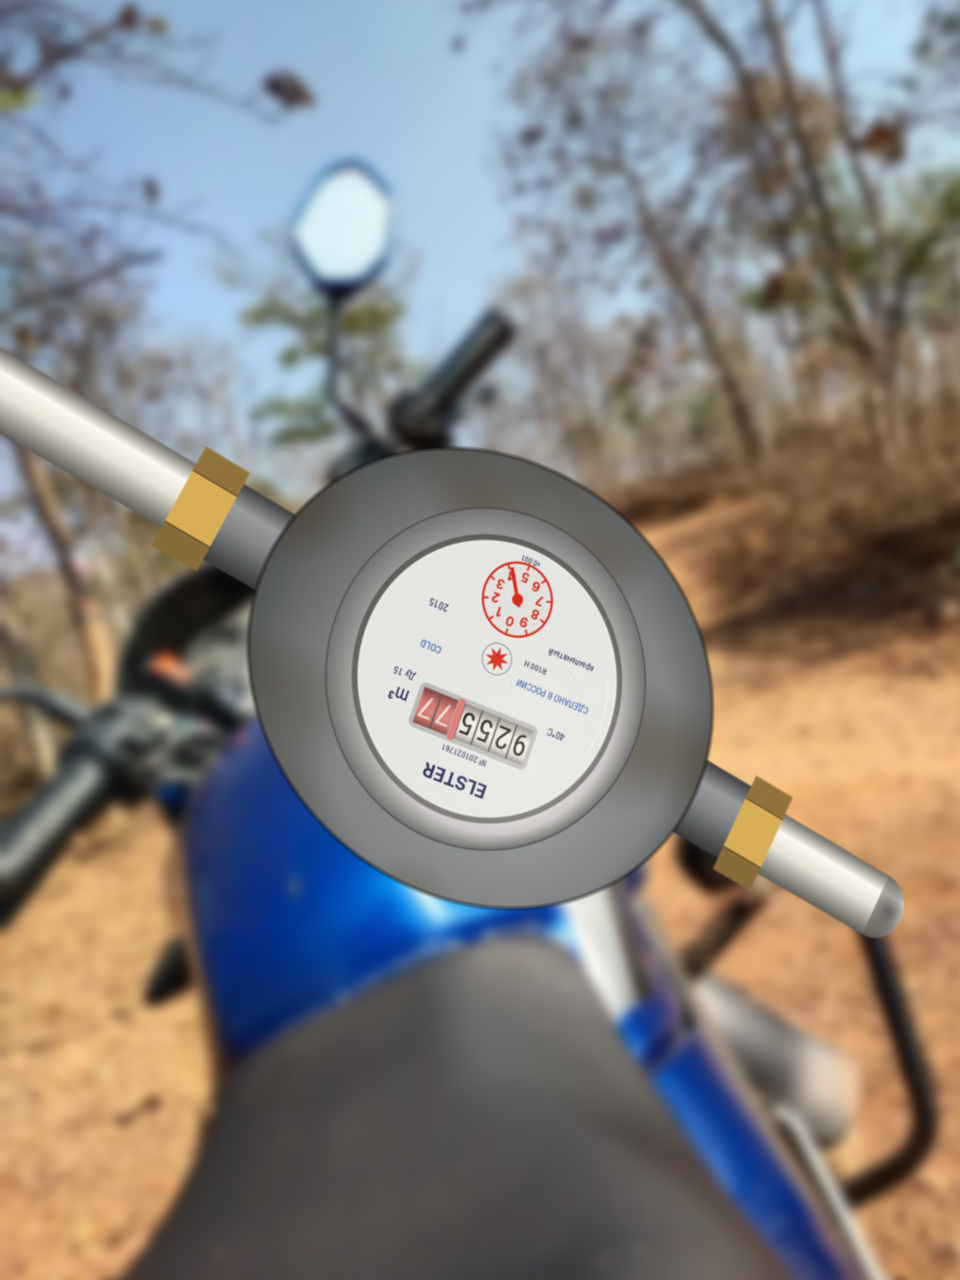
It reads value=9255.774 unit=m³
